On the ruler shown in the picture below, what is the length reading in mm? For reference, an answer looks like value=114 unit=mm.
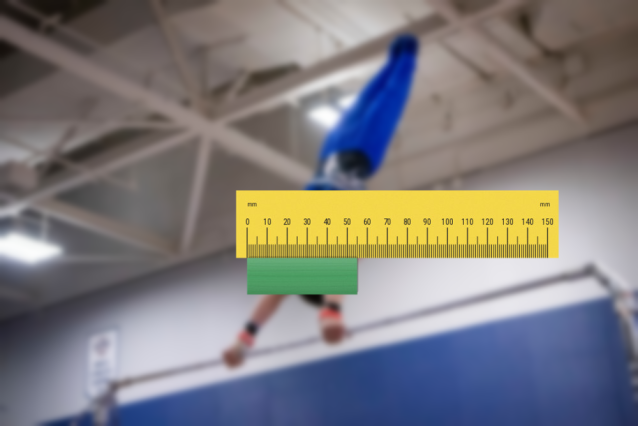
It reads value=55 unit=mm
